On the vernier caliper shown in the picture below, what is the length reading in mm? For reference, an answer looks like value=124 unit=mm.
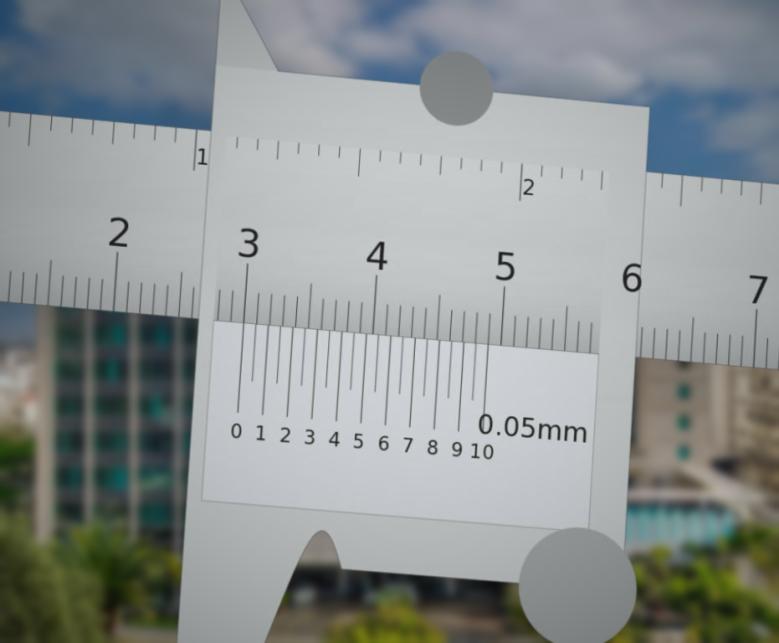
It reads value=30.0 unit=mm
